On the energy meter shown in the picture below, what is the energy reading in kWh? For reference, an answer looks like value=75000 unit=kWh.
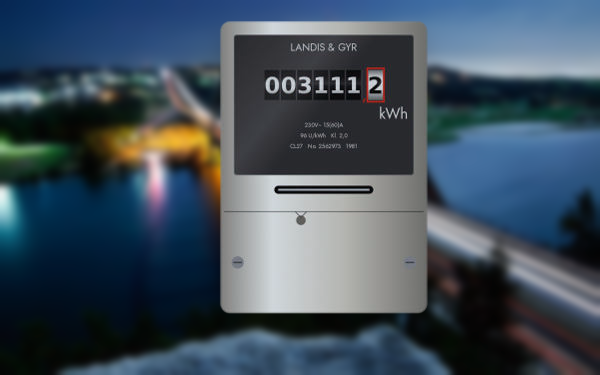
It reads value=3111.2 unit=kWh
